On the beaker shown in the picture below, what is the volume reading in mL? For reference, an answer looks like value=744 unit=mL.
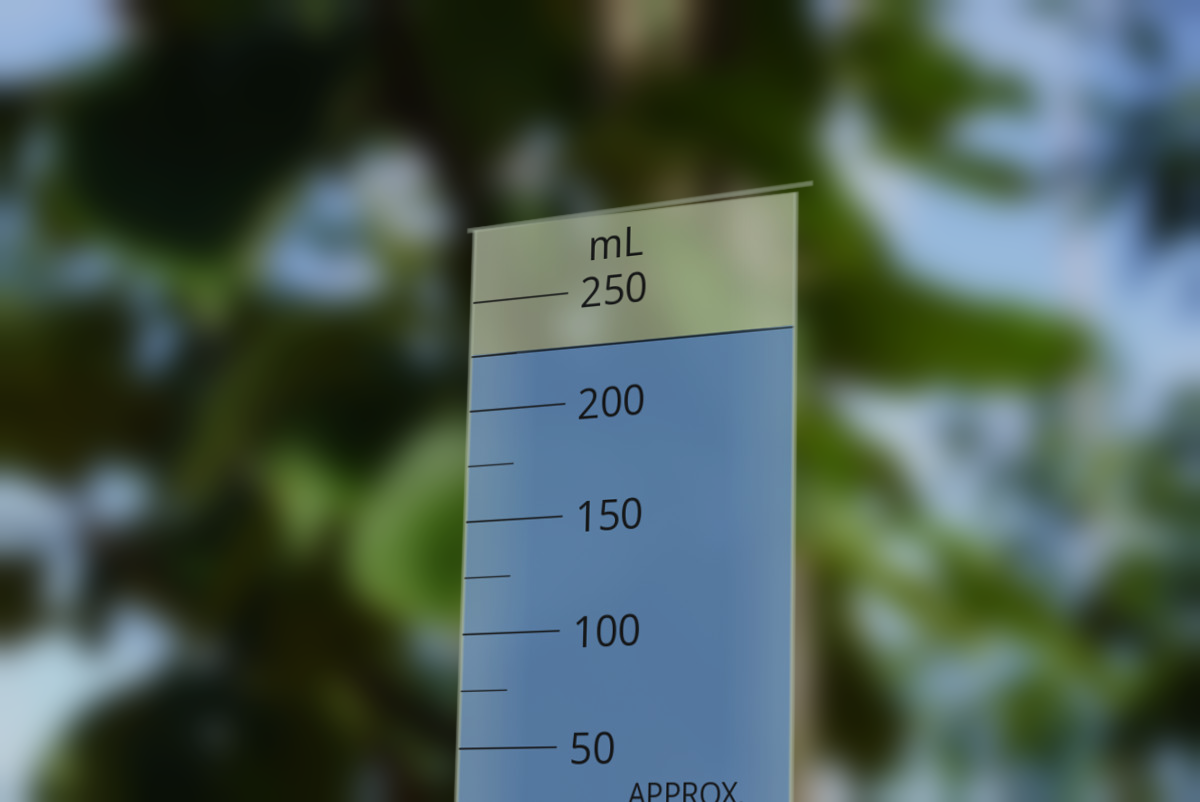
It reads value=225 unit=mL
